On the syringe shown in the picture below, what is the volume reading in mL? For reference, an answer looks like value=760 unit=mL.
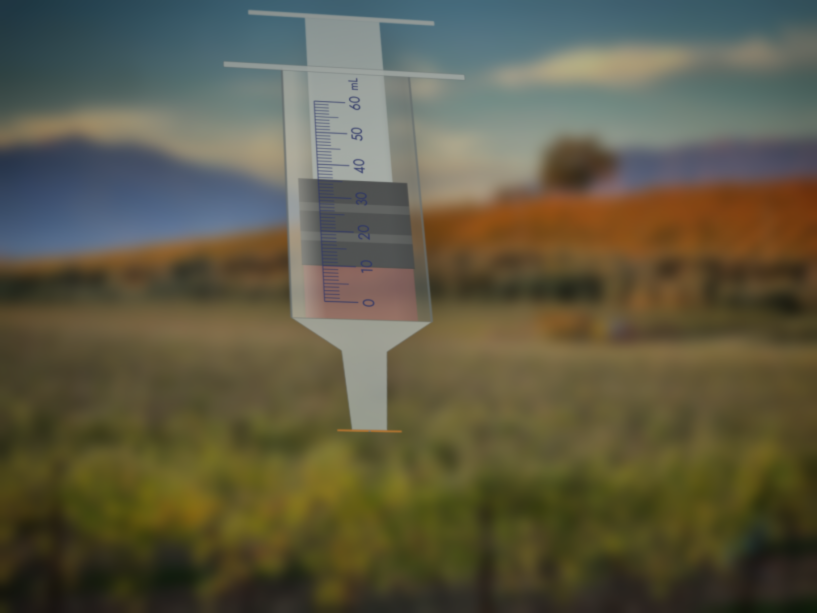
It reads value=10 unit=mL
